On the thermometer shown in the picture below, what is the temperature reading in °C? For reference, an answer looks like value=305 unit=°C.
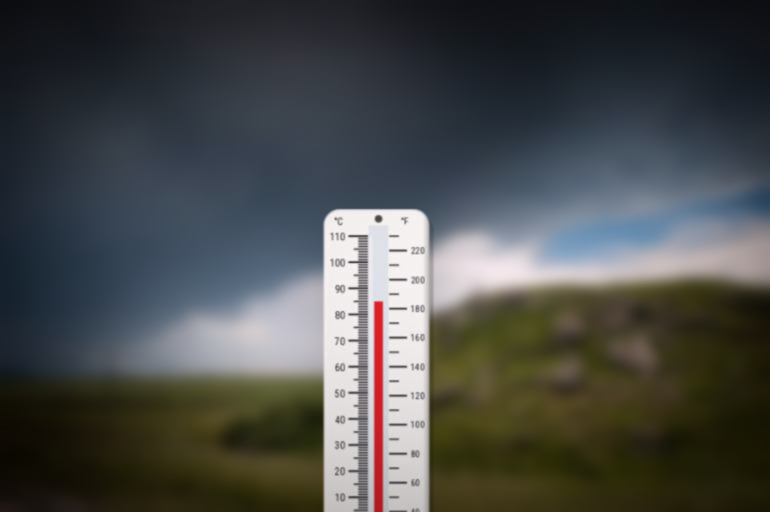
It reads value=85 unit=°C
